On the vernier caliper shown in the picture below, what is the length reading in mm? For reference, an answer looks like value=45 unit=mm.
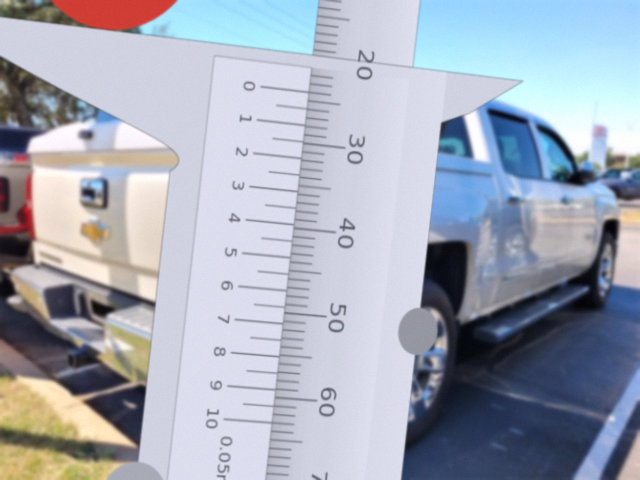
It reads value=24.0 unit=mm
